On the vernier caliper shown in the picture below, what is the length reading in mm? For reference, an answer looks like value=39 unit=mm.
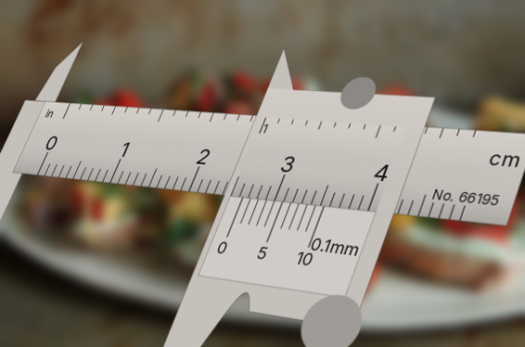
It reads value=26.4 unit=mm
